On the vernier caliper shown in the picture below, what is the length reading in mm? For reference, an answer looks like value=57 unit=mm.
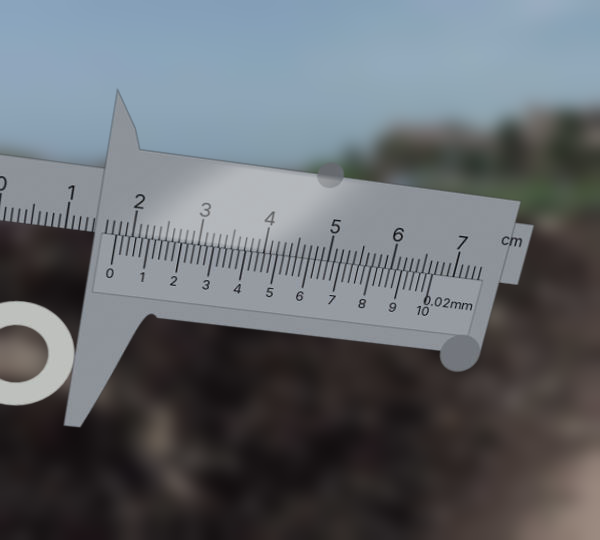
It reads value=17.6 unit=mm
